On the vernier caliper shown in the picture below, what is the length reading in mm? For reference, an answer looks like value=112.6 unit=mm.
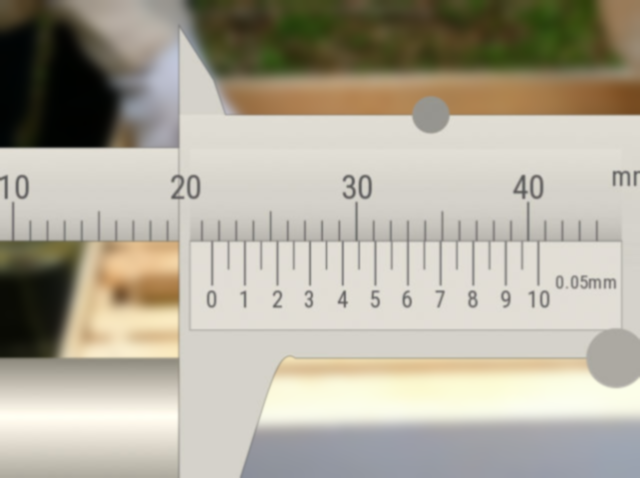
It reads value=21.6 unit=mm
